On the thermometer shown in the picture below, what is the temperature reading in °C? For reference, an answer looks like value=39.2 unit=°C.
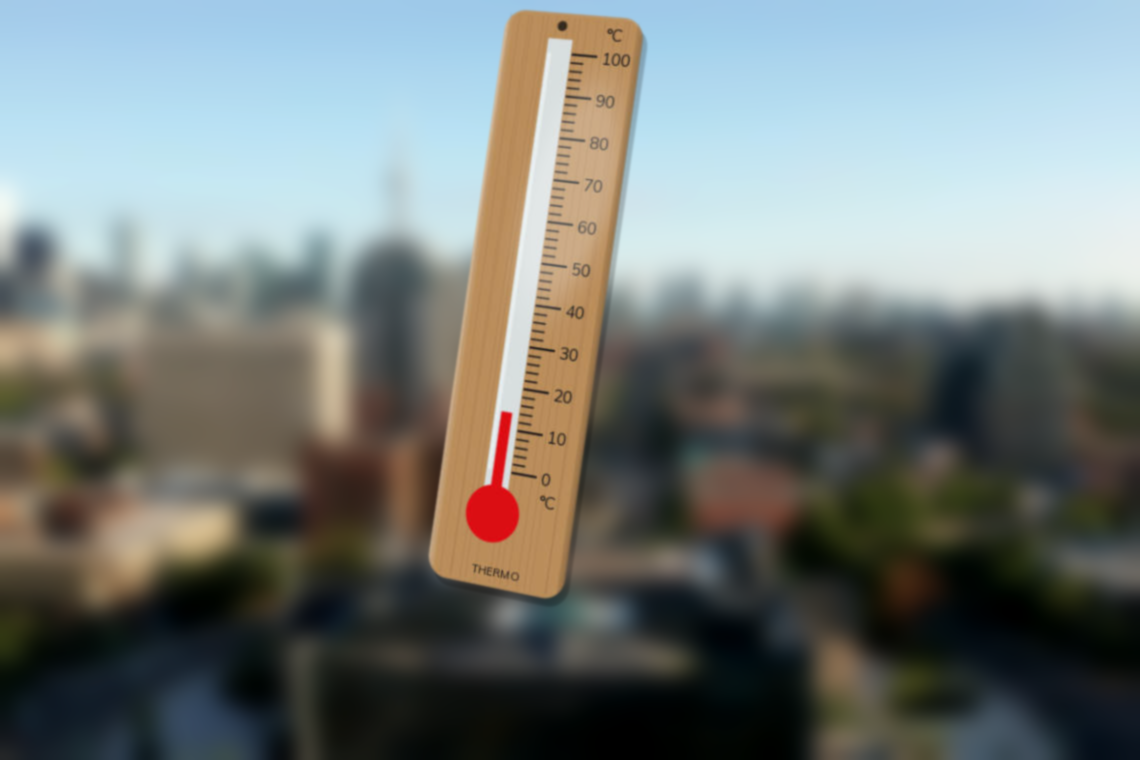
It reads value=14 unit=°C
